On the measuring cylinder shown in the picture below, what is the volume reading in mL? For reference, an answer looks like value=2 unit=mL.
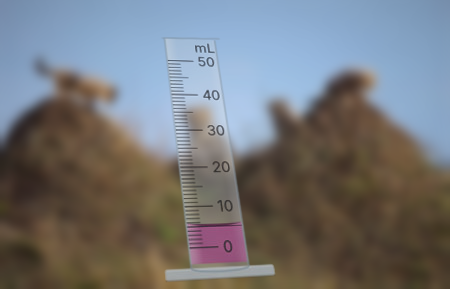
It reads value=5 unit=mL
